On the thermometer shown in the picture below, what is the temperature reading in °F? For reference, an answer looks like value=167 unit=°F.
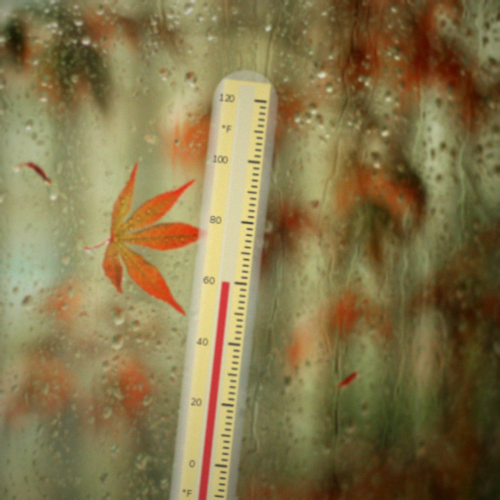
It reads value=60 unit=°F
